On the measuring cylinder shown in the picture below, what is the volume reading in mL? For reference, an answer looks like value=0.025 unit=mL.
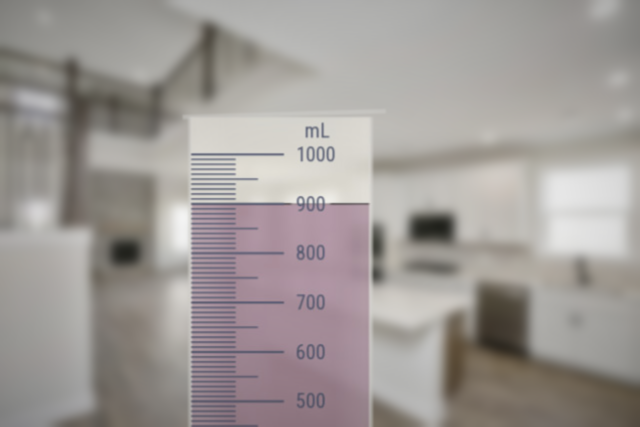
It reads value=900 unit=mL
